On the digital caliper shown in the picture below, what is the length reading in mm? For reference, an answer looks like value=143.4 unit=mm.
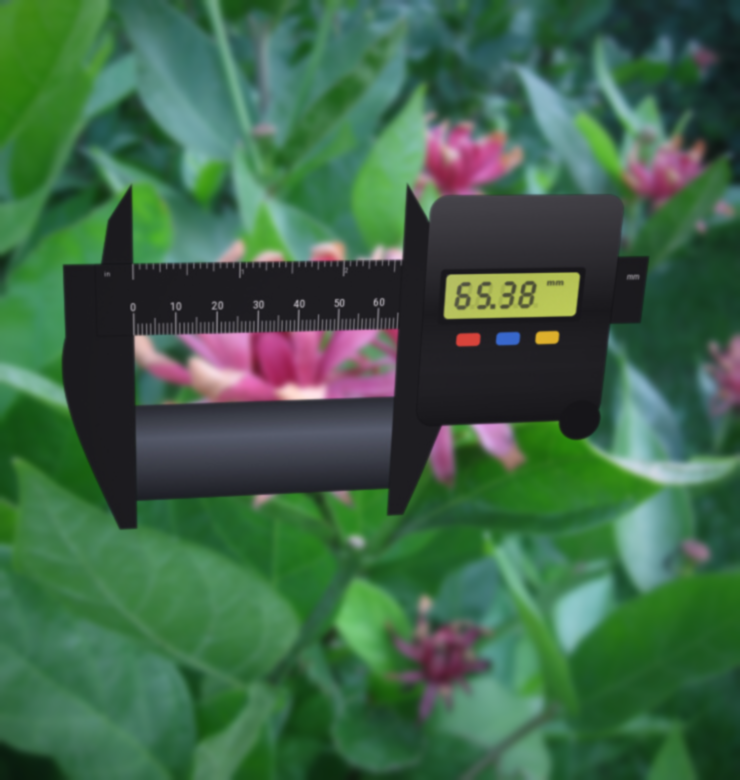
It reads value=65.38 unit=mm
